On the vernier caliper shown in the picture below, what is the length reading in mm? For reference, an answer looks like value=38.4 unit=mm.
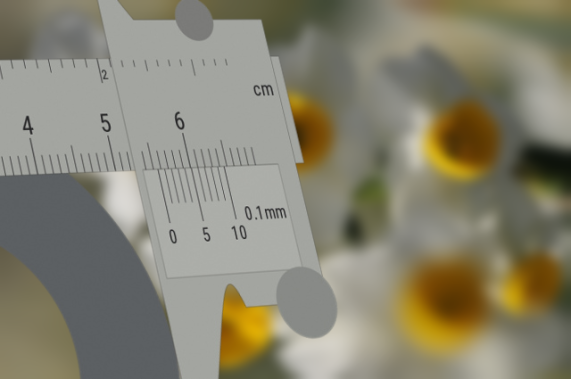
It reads value=55.6 unit=mm
